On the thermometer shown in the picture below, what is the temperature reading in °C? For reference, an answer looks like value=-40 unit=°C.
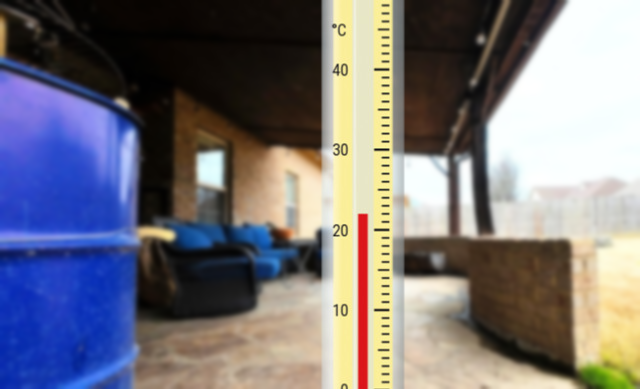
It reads value=22 unit=°C
